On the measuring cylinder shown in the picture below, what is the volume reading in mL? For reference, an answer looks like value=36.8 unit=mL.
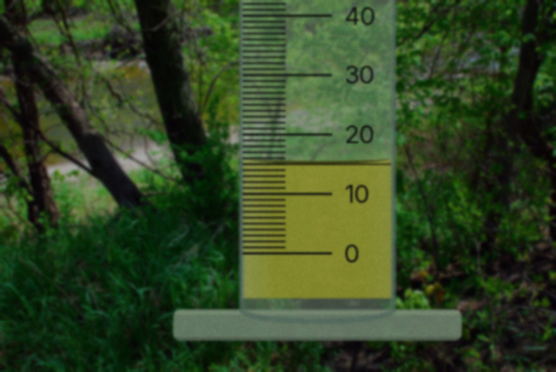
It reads value=15 unit=mL
